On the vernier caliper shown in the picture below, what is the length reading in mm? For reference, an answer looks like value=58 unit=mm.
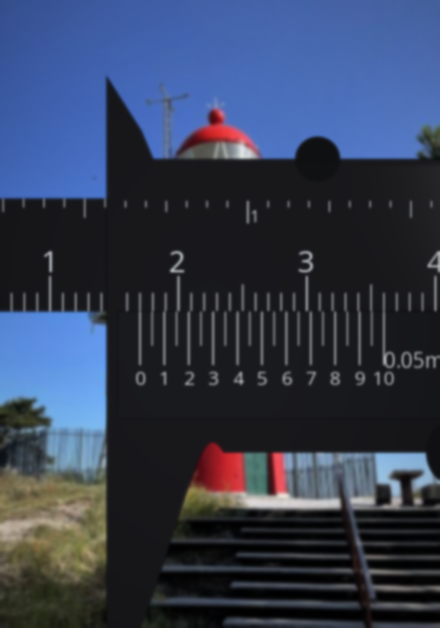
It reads value=17.0 unit=mm
